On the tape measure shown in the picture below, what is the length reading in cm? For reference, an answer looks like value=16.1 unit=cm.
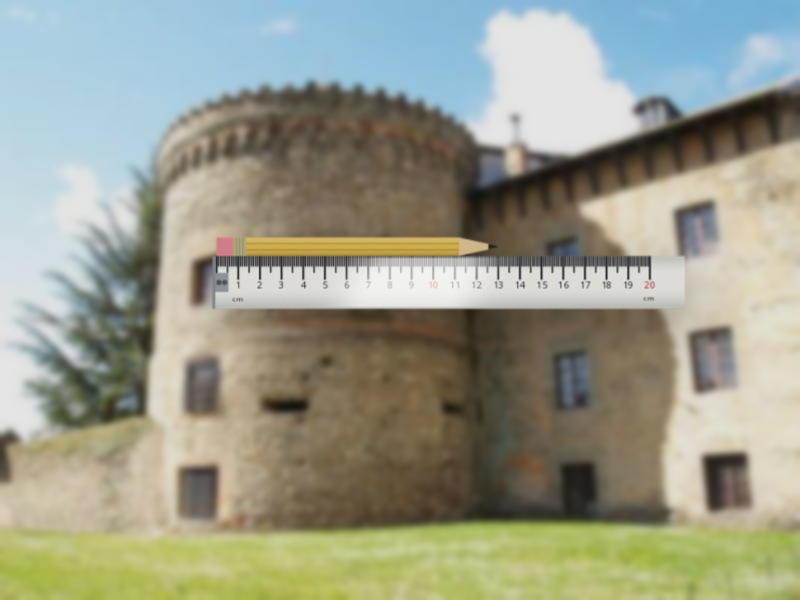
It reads value=13 unit=cm
